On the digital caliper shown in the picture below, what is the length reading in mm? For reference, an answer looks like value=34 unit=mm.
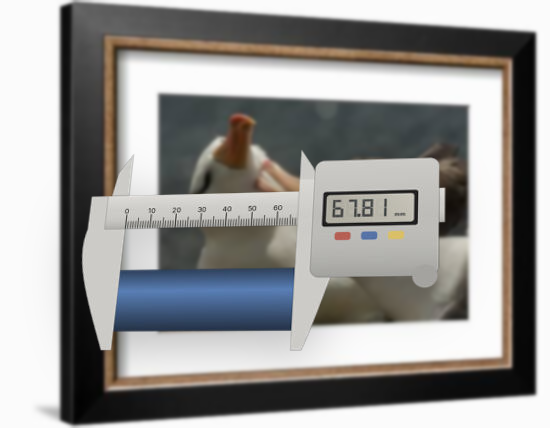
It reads value=67.81 unit=mm
